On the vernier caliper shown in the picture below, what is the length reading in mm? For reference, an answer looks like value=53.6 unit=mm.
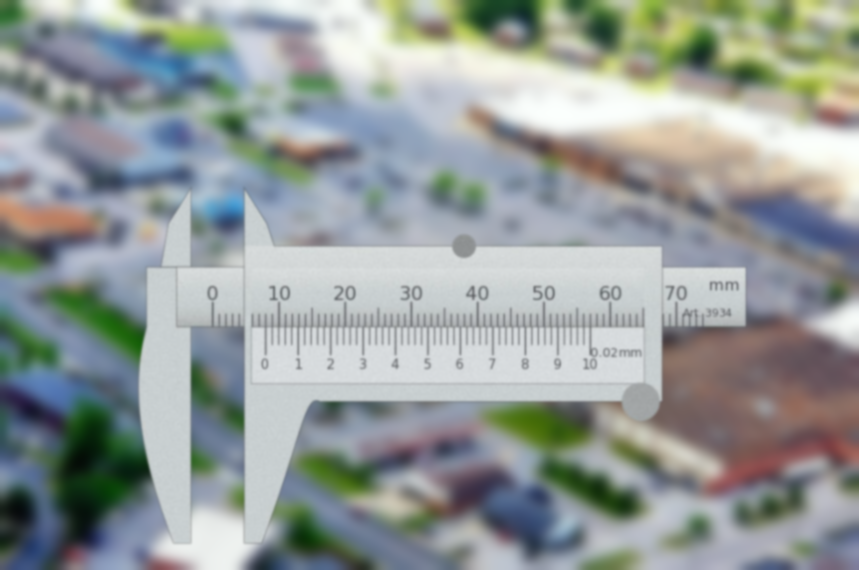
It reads value=8.0 unit=mm
